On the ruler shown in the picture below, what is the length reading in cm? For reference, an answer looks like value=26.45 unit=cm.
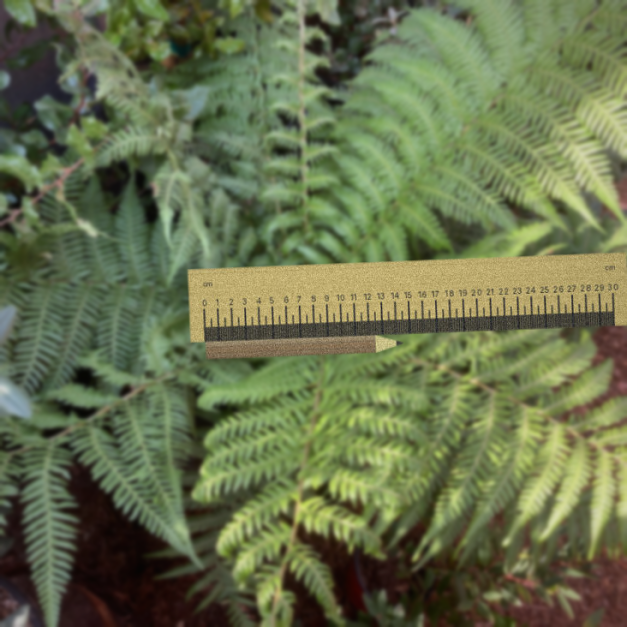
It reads value=14.5 unit=cm
